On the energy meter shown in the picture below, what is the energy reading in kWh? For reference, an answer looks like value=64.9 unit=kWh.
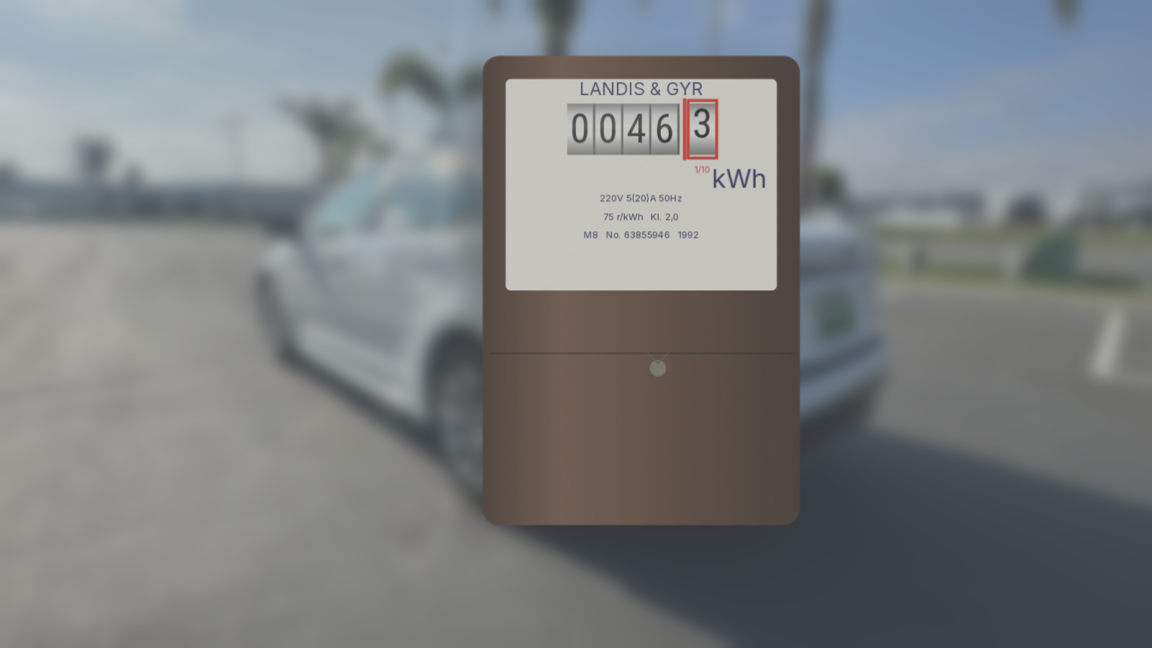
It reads value=46.3 unit=kWh
